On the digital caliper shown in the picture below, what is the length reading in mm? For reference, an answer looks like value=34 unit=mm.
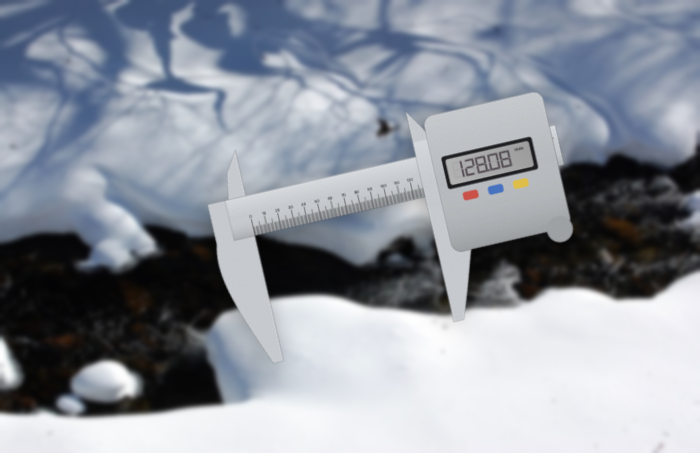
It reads value=128.08 unit=mm
